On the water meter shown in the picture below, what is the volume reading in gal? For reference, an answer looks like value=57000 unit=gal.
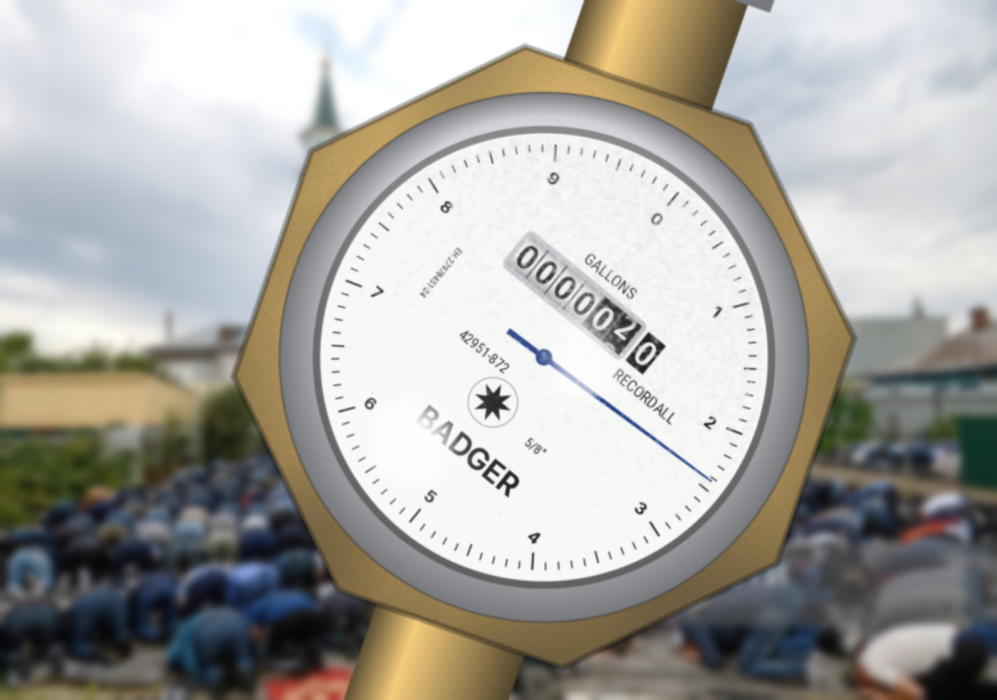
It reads value=22.4 unit=gal
